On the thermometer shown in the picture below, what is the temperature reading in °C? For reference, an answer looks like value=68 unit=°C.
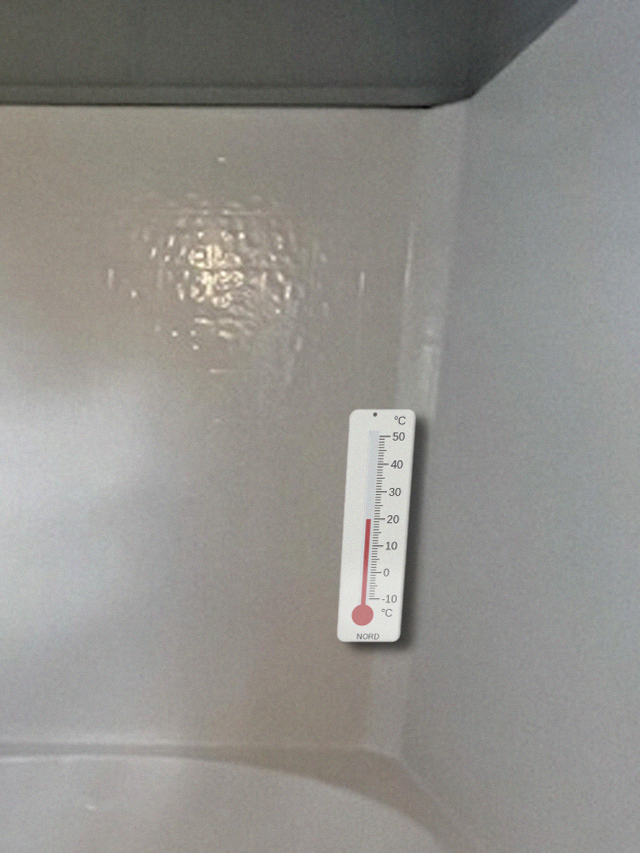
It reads value=20 unit=°C
